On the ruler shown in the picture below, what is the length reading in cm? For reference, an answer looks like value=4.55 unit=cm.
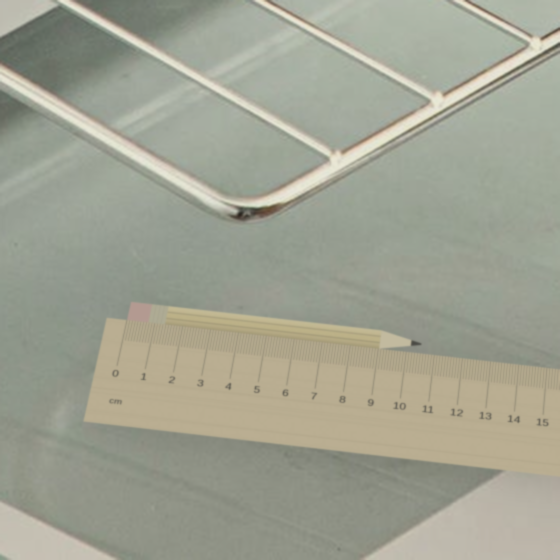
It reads value=10.5 unit=cm
